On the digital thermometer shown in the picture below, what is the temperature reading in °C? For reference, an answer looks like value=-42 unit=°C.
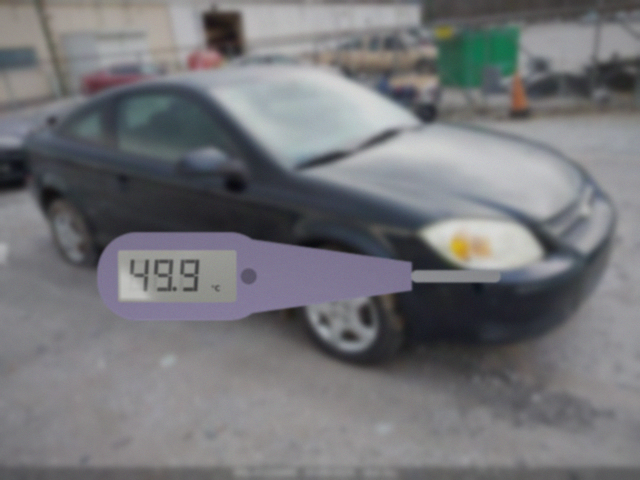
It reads value=49.9 unit=°C
